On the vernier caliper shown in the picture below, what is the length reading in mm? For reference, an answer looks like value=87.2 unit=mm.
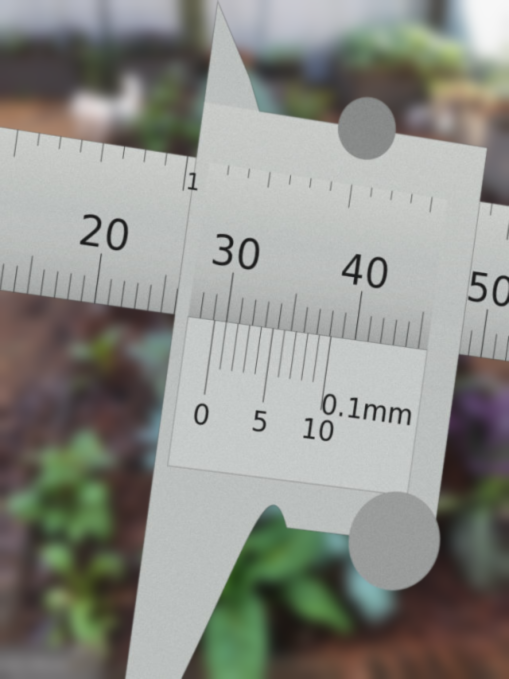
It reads value=29.1 unit=mm
